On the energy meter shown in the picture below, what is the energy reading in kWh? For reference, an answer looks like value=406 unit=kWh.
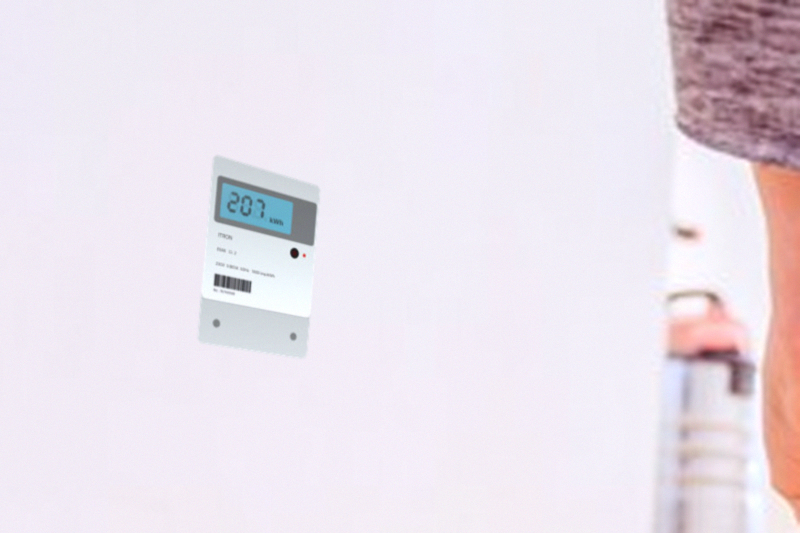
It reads value=207 unit=kWh
